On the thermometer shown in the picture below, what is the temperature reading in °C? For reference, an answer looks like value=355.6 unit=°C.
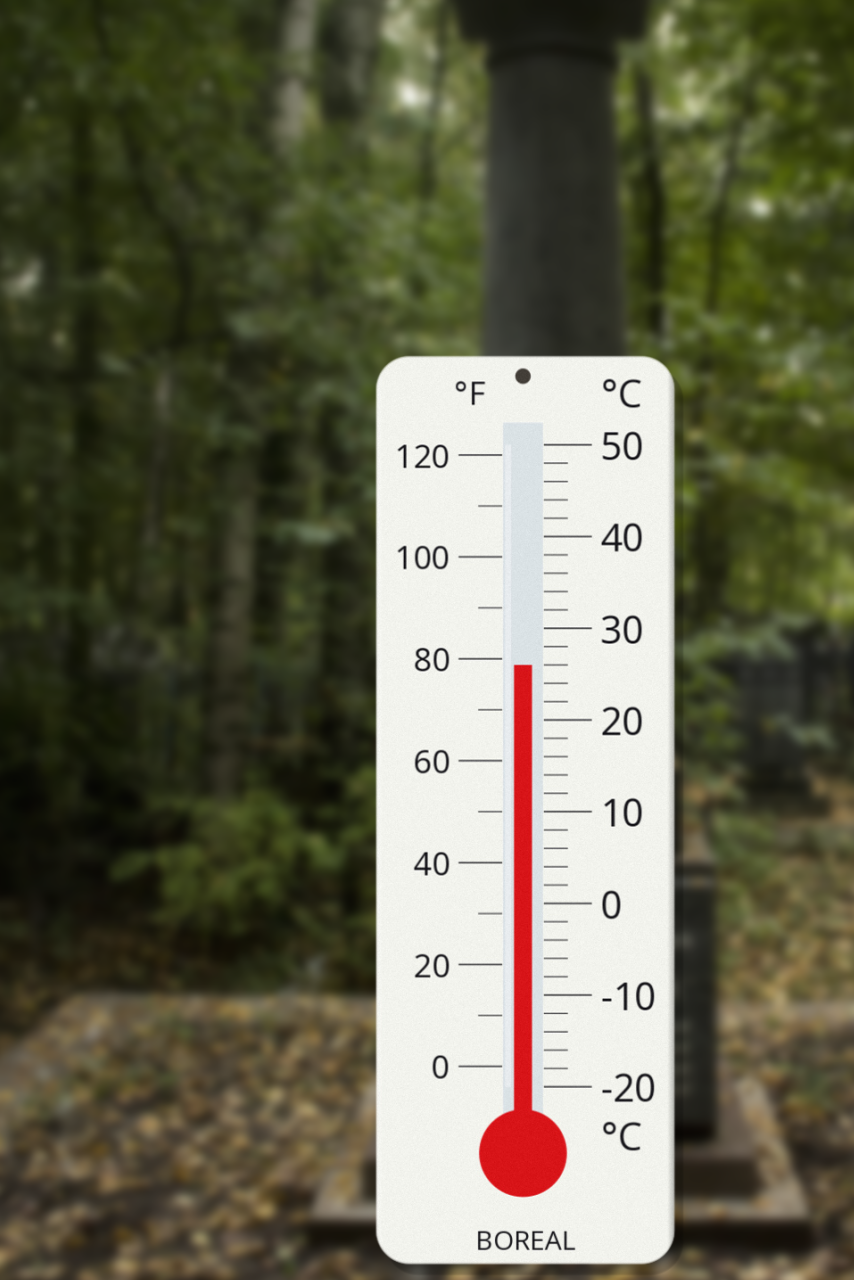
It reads value=26 unit=°C
